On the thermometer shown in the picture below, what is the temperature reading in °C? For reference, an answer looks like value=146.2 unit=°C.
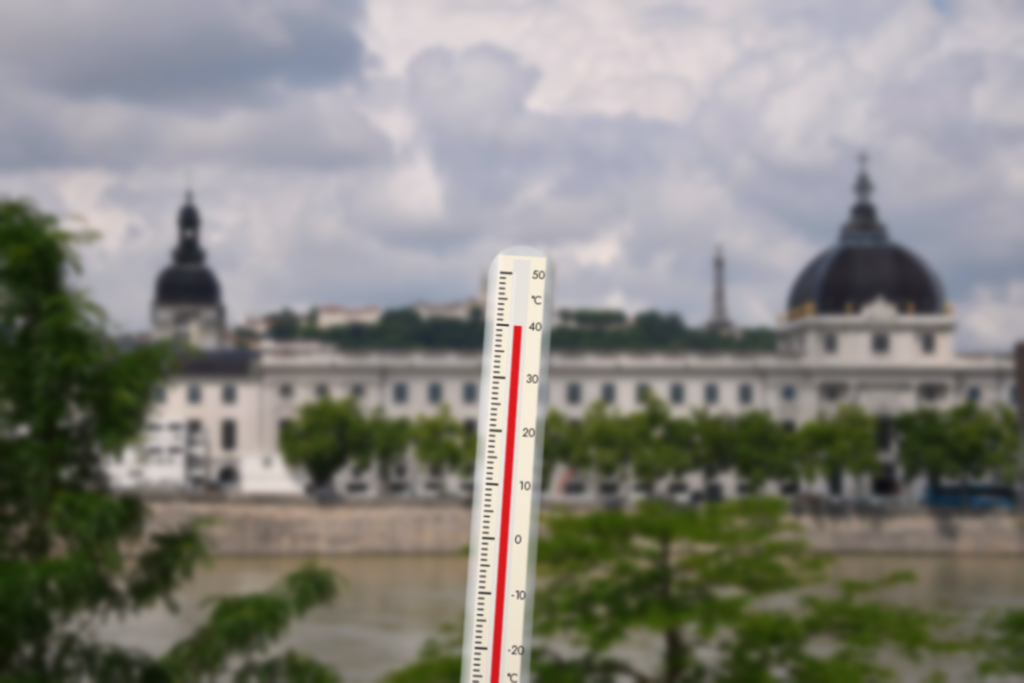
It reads value=40 unit=°C
